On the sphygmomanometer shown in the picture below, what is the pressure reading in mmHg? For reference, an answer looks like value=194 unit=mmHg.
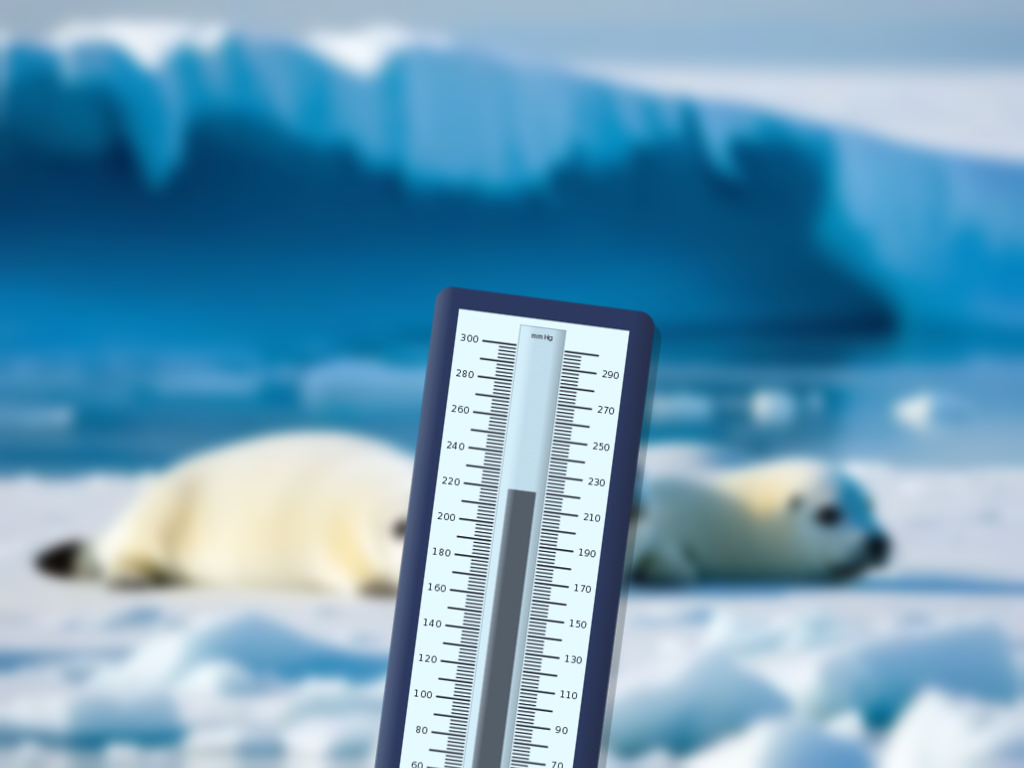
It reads value=220 unit=mmHg
